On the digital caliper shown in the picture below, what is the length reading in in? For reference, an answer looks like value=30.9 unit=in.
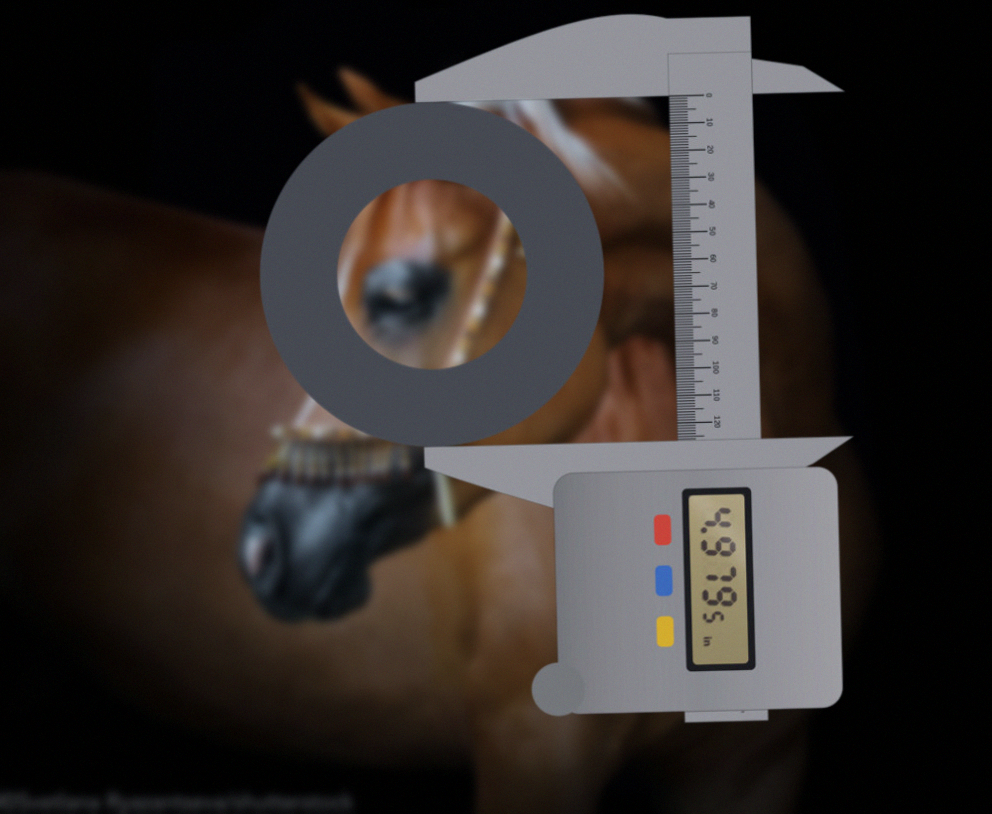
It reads value=4.9795 unit=in
